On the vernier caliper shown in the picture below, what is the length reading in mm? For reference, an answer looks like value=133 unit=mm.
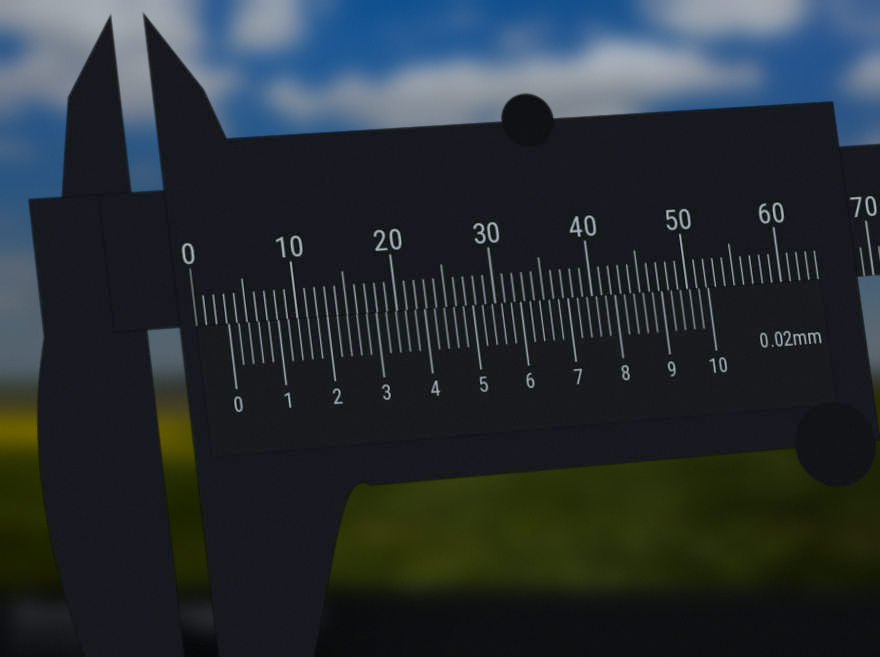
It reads value=3.2 unit=mm
